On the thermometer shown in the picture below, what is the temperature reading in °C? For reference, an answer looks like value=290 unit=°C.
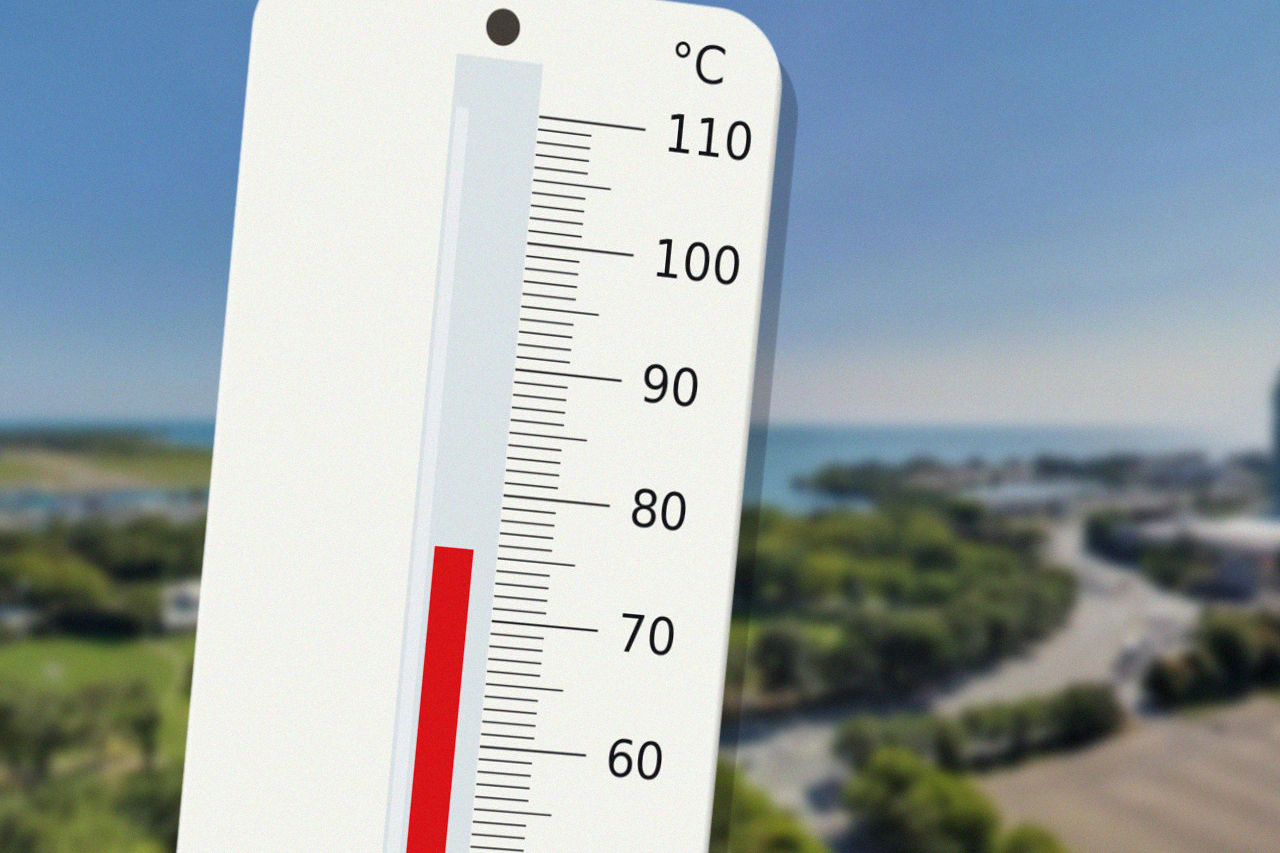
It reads value=75.5 unit=°C
